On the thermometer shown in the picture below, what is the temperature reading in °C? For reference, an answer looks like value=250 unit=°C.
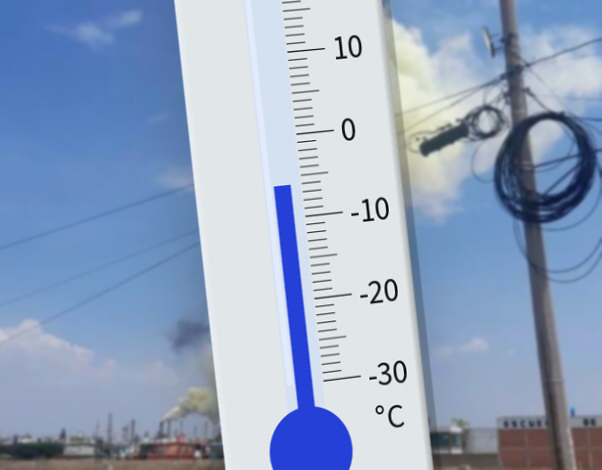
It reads value=-6 unit=°C
